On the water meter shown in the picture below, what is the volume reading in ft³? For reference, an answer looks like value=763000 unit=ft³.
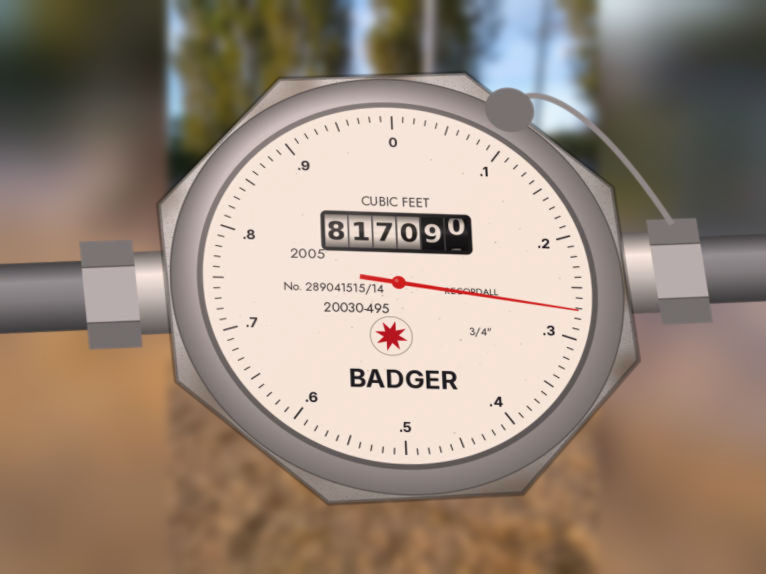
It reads value=817090.27 unit=ft³
